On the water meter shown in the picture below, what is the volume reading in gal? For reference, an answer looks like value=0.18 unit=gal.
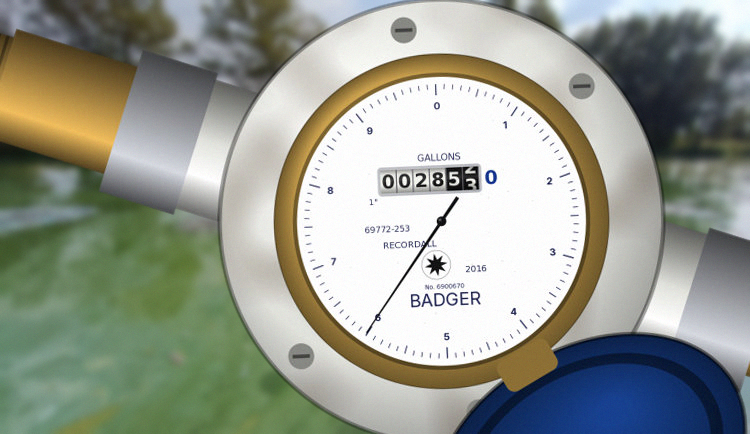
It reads value=28526.0 unit=gal
